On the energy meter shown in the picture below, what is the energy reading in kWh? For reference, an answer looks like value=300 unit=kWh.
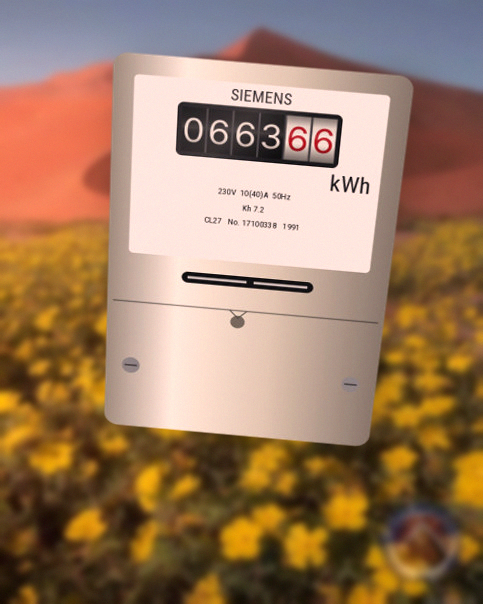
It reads value=663.66 unit=kWh
